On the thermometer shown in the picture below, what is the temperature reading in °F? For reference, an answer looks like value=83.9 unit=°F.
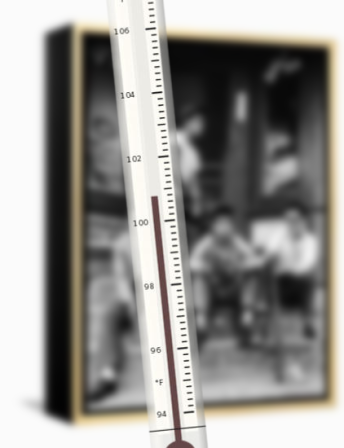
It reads value=100.8 unit=°F
